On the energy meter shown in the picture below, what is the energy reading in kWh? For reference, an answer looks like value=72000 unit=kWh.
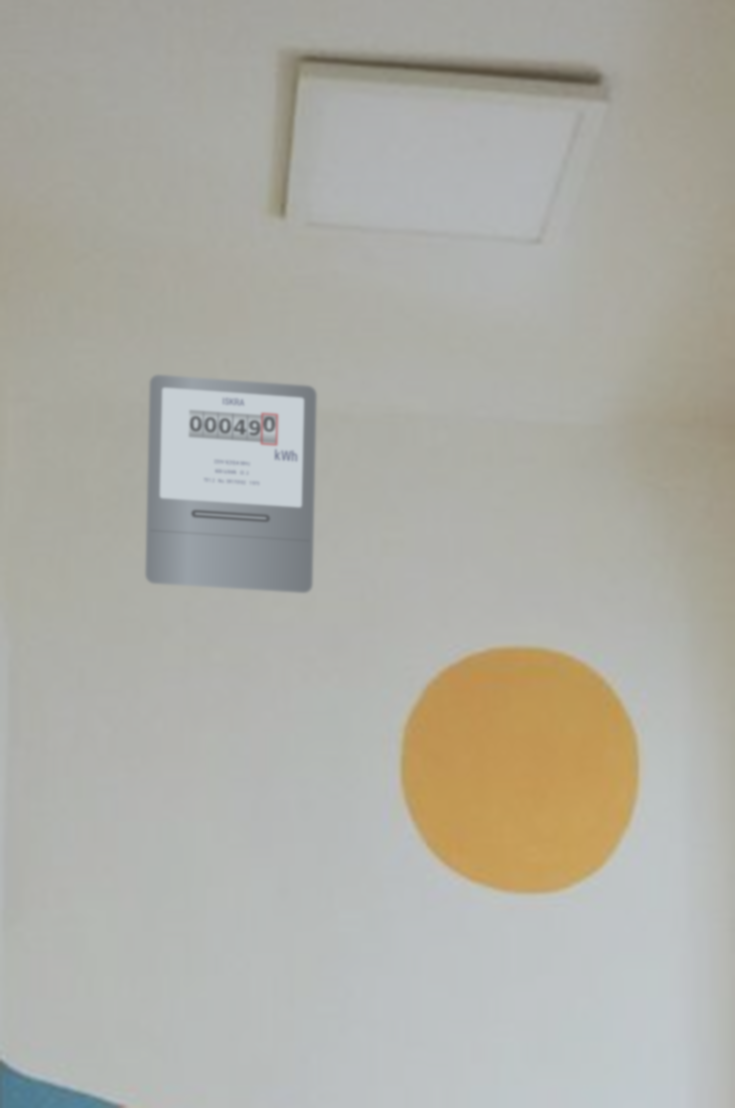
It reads value=49.0 unit=kWh
